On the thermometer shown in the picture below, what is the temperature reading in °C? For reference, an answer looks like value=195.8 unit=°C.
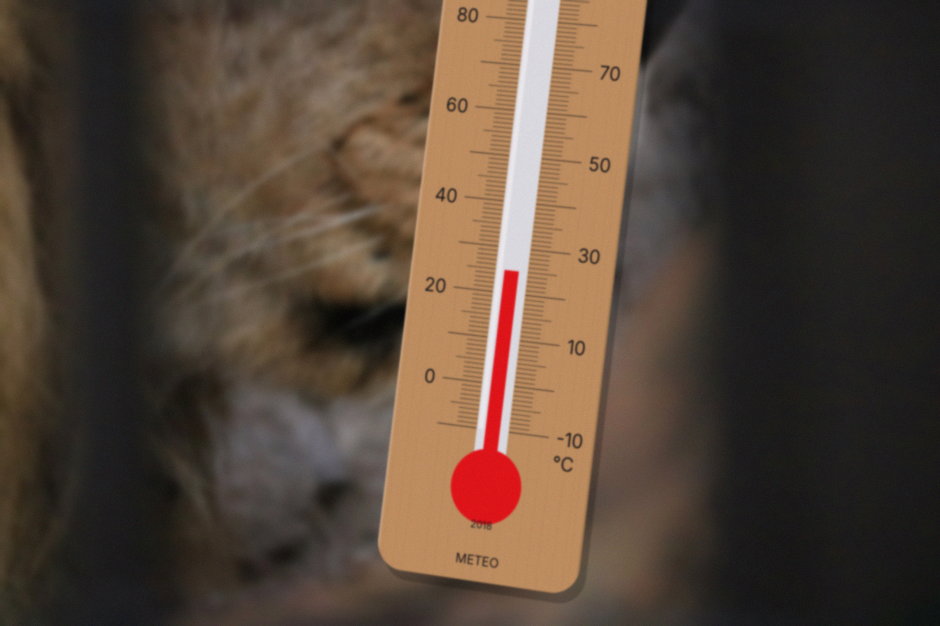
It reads value=25 unit=°C
